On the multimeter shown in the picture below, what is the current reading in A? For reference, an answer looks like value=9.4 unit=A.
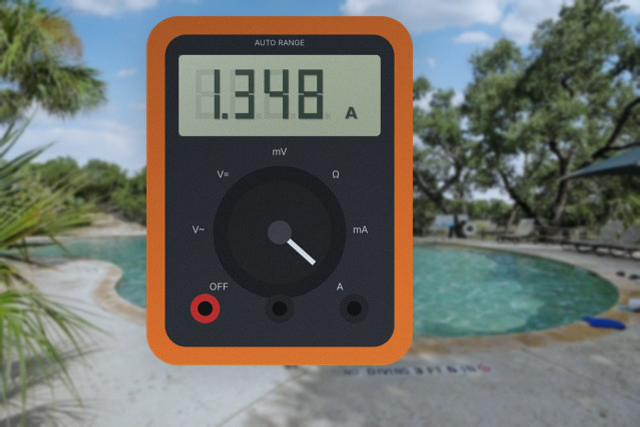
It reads value=1.348 unit=A
